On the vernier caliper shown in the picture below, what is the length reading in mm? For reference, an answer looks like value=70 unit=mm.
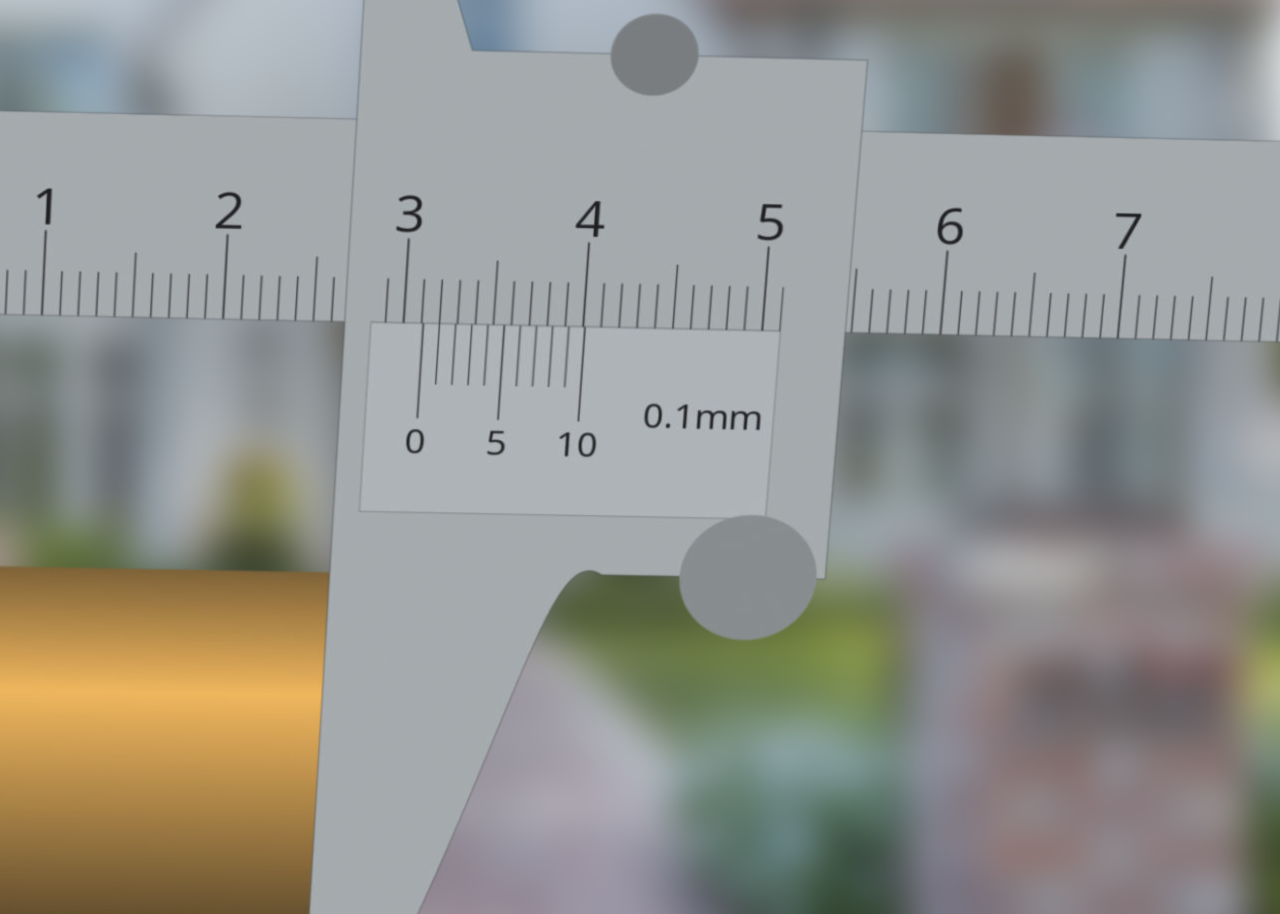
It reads value=31.1 unit=mm
